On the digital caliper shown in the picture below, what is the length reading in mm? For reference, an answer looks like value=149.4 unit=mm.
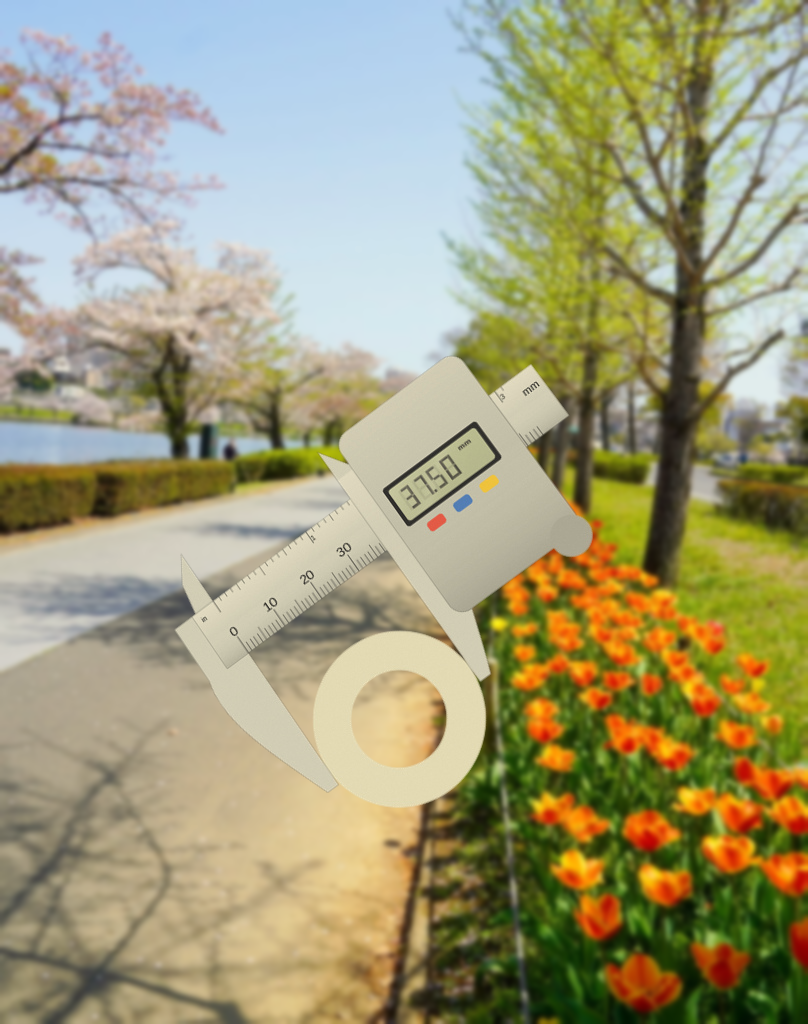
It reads value=37.50 unit=mm
